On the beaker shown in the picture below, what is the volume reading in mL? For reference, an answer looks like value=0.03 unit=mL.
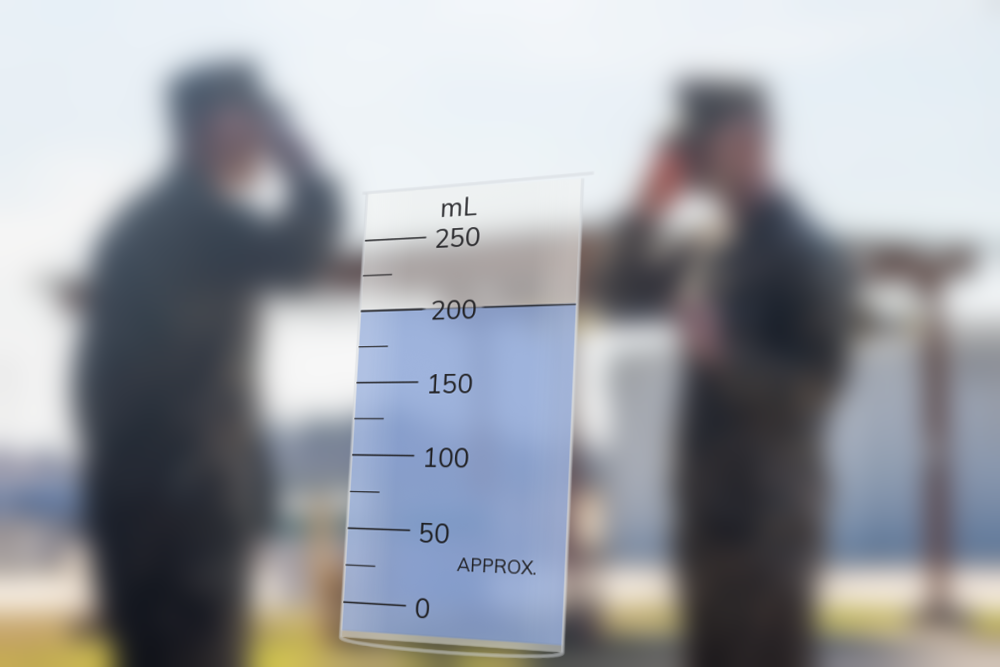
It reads value=200 unit=mL
